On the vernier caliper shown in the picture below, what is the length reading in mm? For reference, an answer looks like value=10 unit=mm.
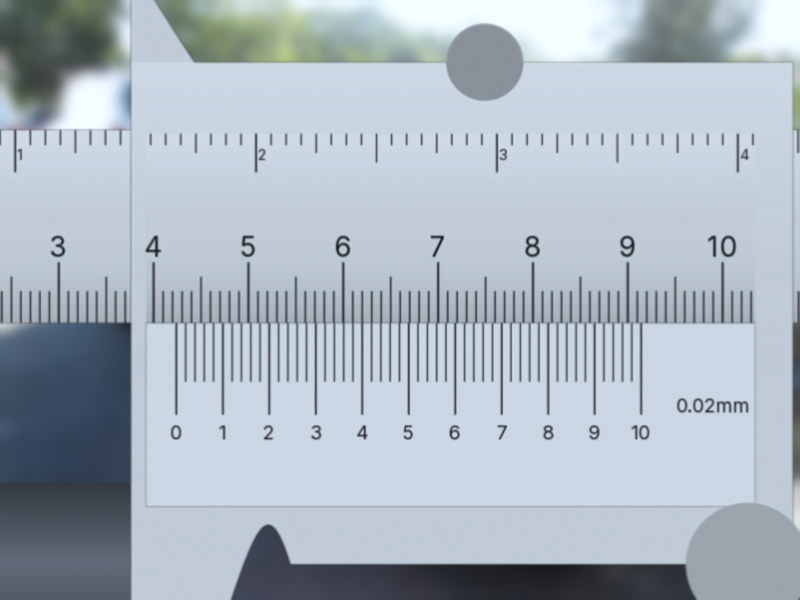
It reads value=42.4 unit=mm
